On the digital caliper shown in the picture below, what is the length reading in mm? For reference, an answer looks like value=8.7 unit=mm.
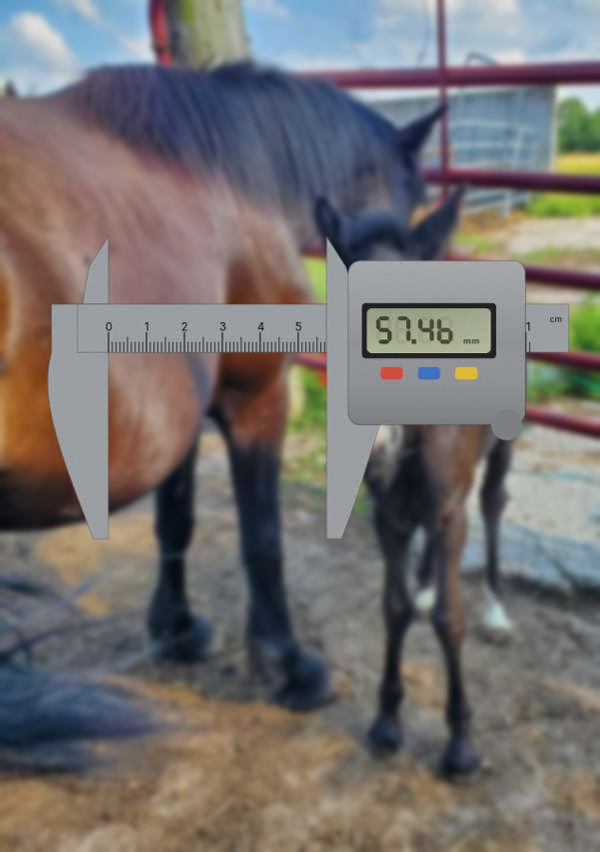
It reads value=57.46 unit=mm
